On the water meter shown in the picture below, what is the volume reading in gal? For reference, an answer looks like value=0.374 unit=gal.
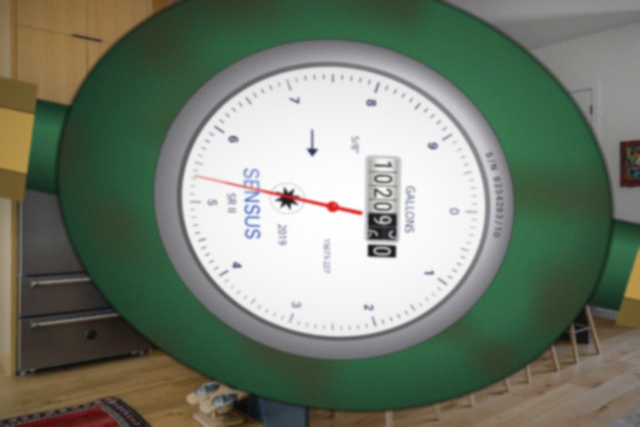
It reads value=1020955.3 unit=gal
